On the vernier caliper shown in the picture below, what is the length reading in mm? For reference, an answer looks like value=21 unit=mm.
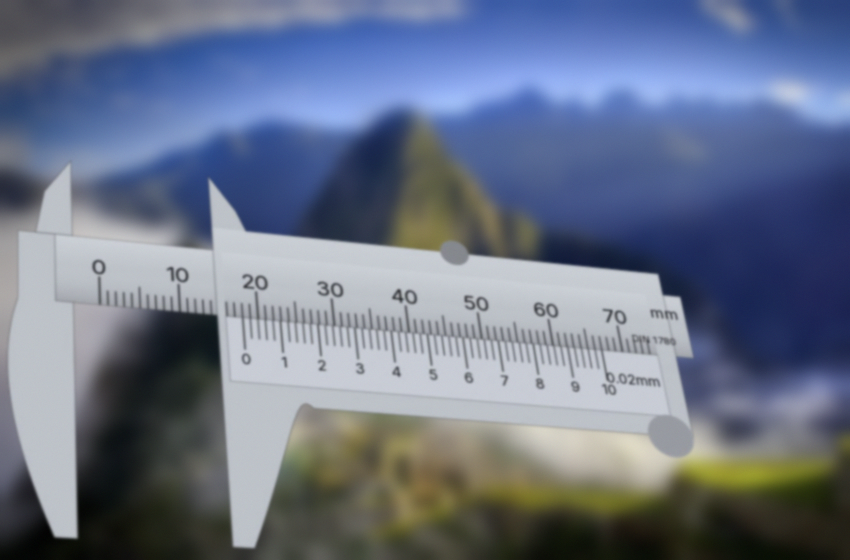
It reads value=18.0 unit=mm
